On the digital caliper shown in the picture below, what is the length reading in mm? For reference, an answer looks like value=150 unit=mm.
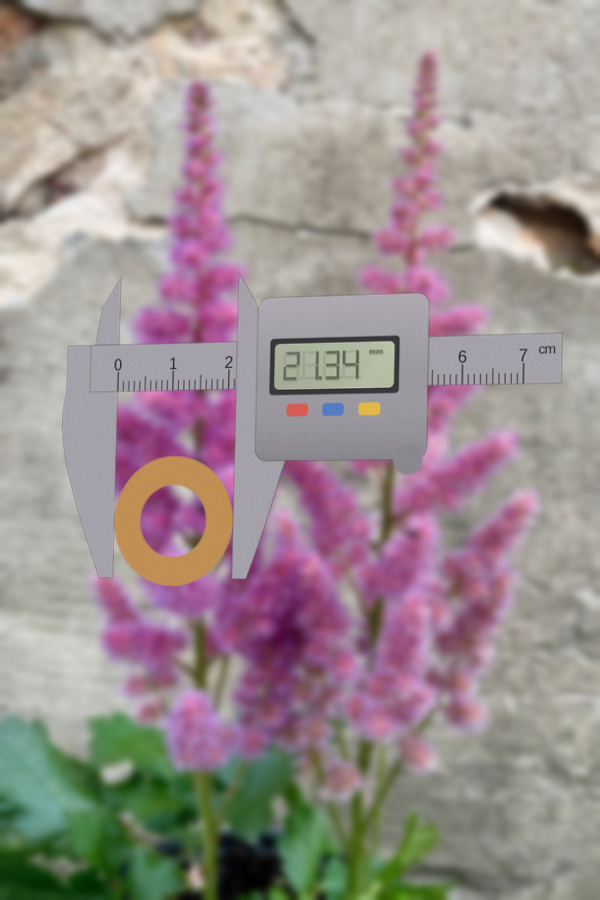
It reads value=21.34 unit=mm
